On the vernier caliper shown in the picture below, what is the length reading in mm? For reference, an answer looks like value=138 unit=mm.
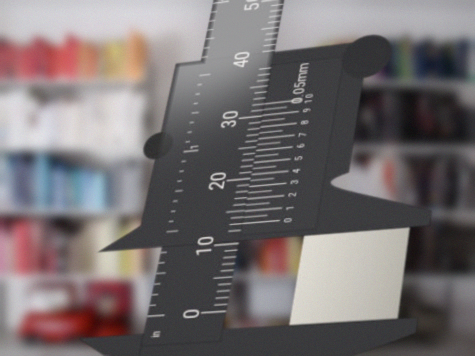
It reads value=13.0 unit=mm
